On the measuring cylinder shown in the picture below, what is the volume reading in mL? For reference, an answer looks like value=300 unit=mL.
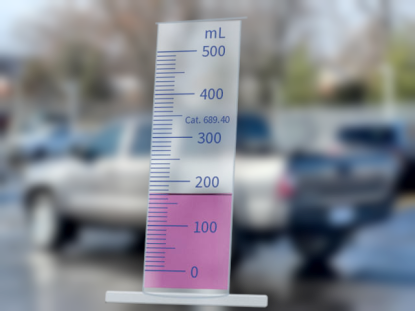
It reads value=170 unit=mL
